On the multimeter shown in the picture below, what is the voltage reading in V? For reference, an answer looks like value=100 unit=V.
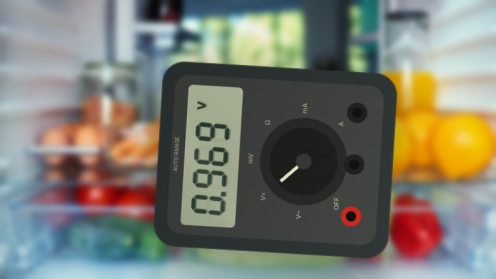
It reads value=0.969 unit=V
